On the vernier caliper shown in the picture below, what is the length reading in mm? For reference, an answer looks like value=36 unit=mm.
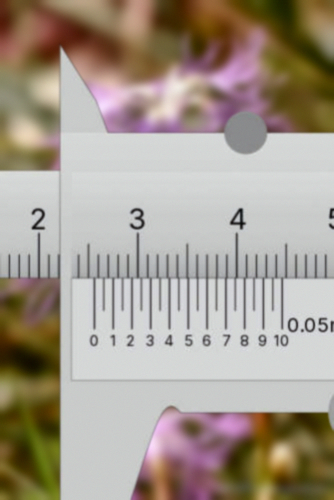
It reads value=25.6 unit=mm
